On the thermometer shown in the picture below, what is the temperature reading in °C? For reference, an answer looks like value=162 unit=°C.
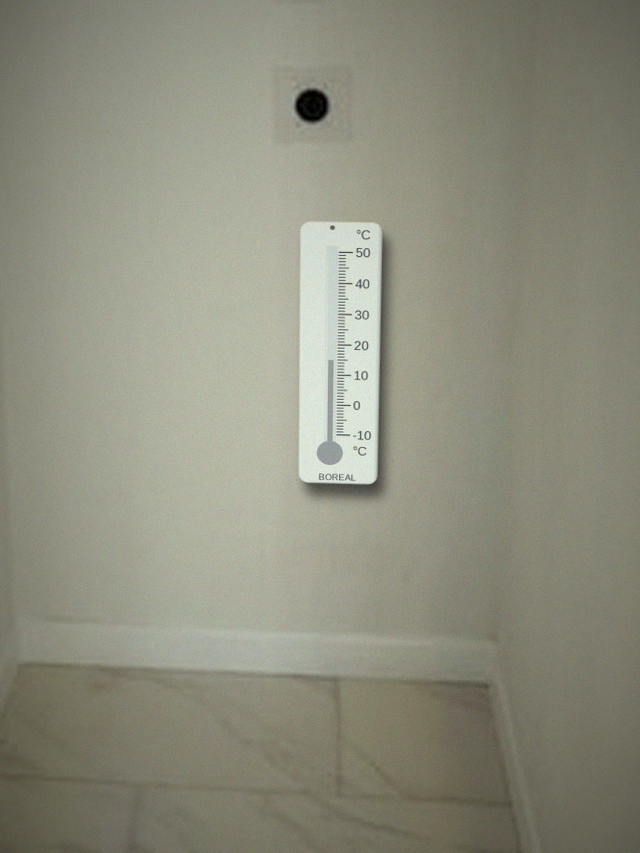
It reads value=15 unit=°C
